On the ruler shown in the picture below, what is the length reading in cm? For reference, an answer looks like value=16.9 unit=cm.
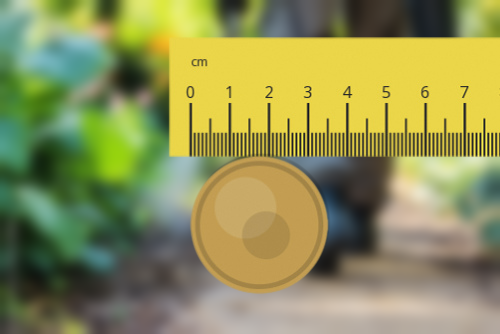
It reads value=3.5 unit=cm
